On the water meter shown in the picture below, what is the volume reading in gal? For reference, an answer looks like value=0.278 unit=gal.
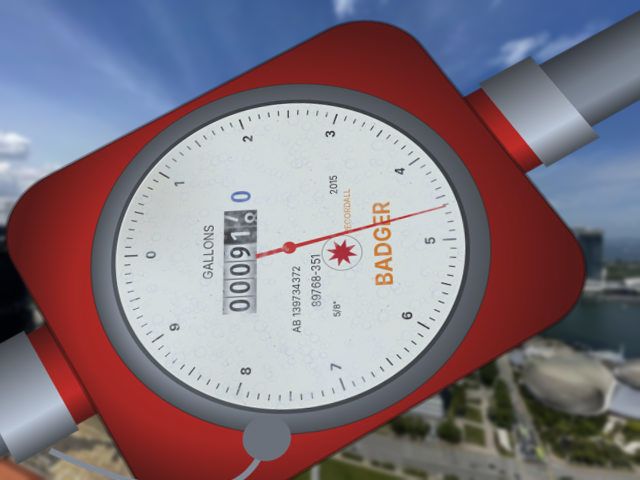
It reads value=9174.6 unit=gal
